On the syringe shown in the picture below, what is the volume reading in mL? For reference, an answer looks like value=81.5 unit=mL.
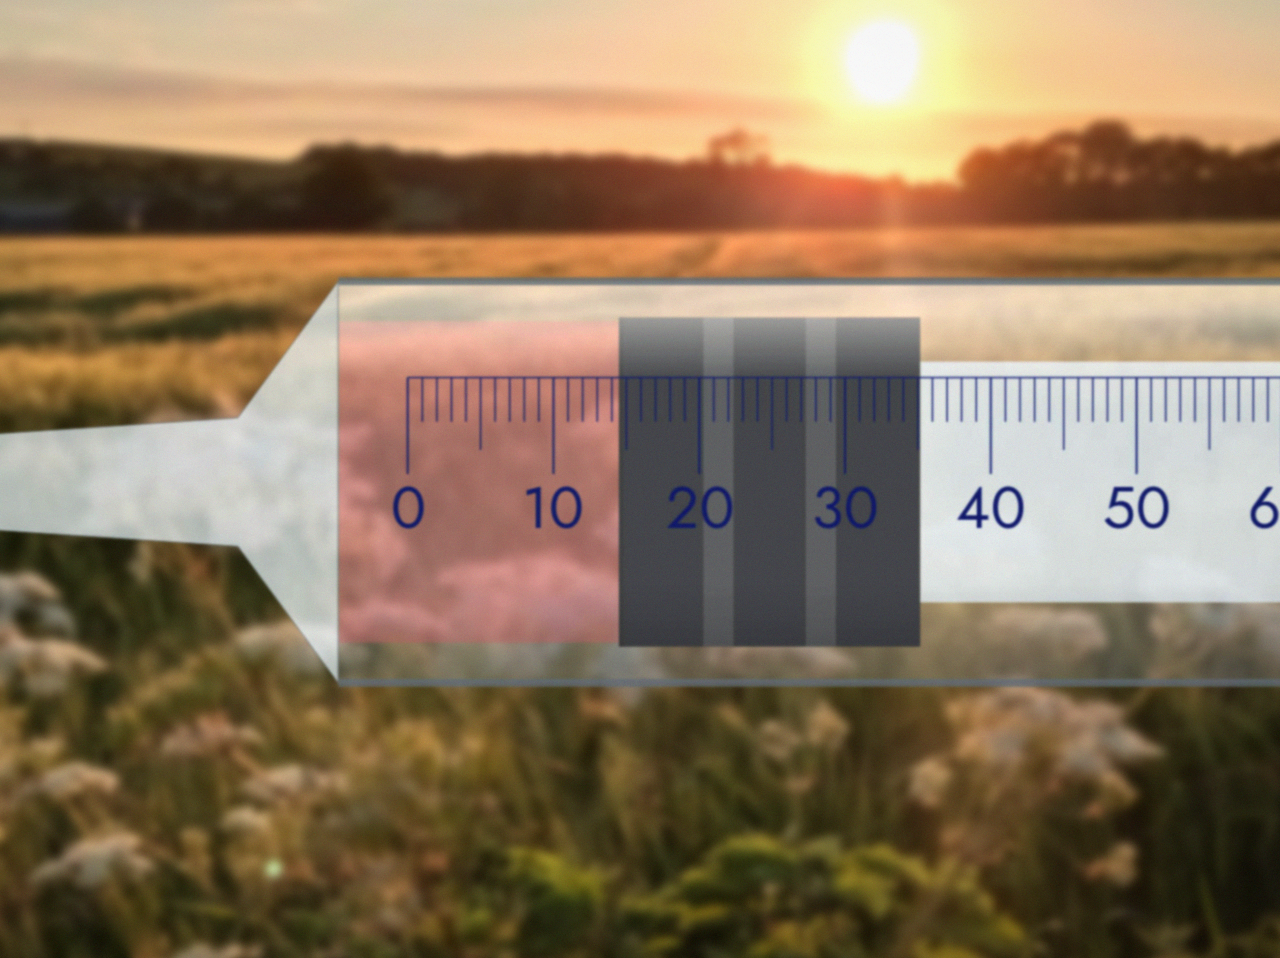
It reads value=14.5 unit=mL
